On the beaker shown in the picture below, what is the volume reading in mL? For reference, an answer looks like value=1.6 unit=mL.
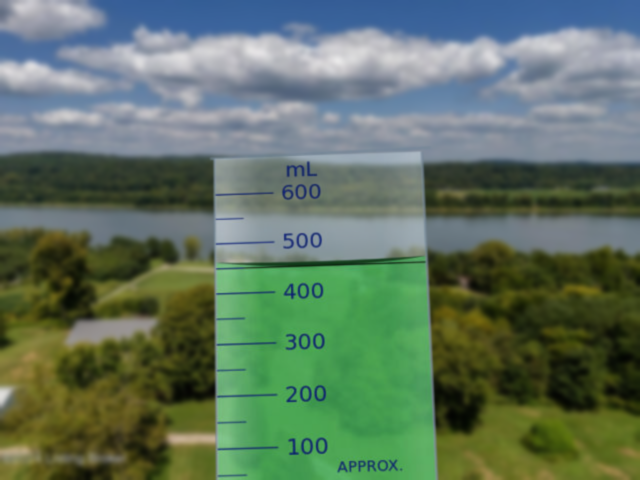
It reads value=450 unit=mL
